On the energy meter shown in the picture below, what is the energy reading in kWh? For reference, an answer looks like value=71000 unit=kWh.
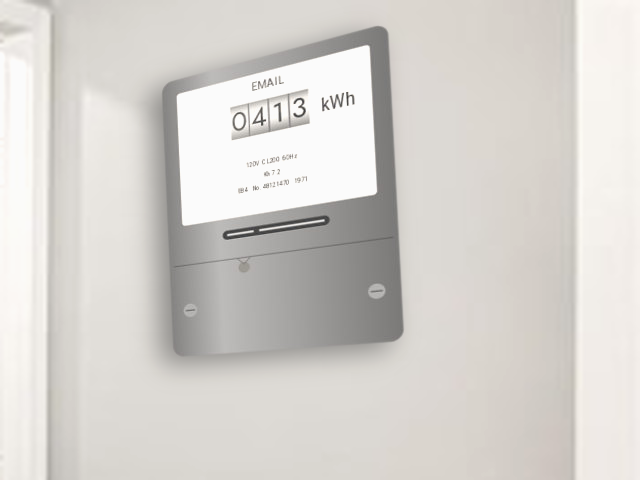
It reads value=413 unit=kWh
